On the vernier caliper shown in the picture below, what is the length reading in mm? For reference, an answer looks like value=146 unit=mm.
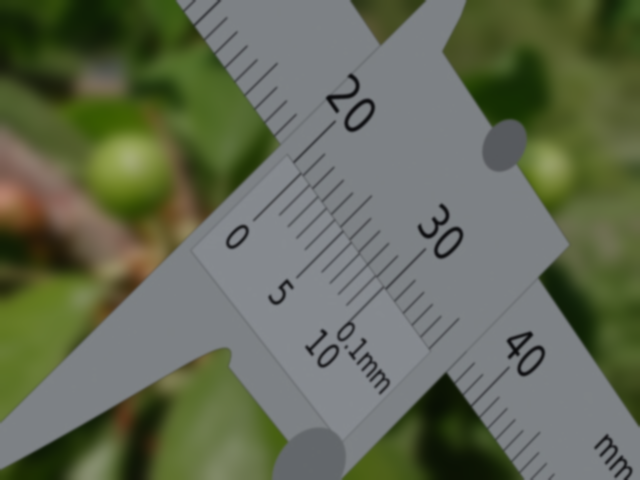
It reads value=20.8 unit=mm
